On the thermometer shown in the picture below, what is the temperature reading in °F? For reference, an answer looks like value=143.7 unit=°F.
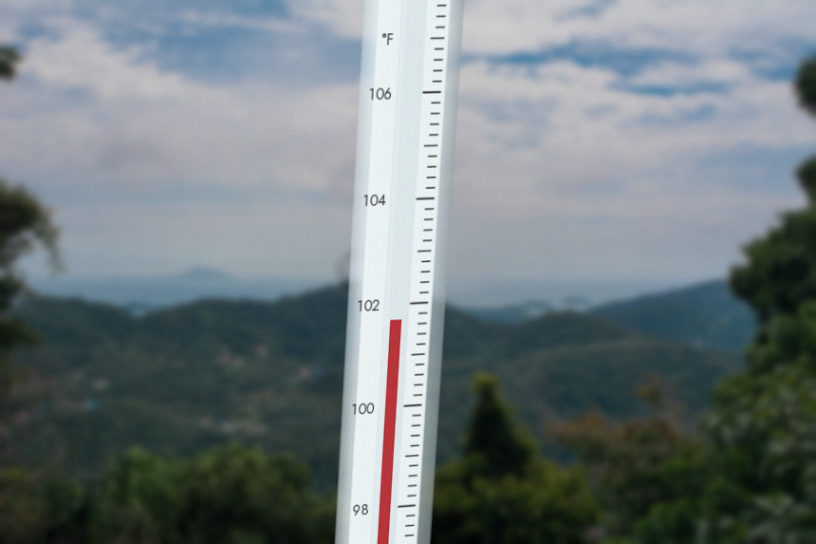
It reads value=101.7 unit=°F
